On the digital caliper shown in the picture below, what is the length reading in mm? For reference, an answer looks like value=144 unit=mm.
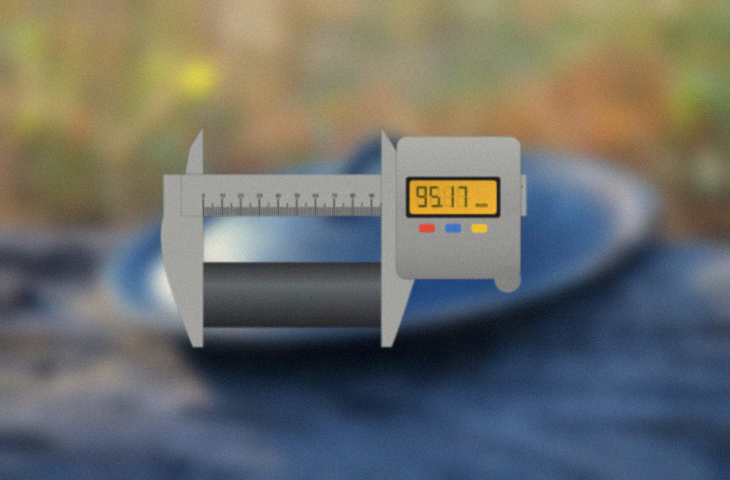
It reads value=95.17 unit=mm
